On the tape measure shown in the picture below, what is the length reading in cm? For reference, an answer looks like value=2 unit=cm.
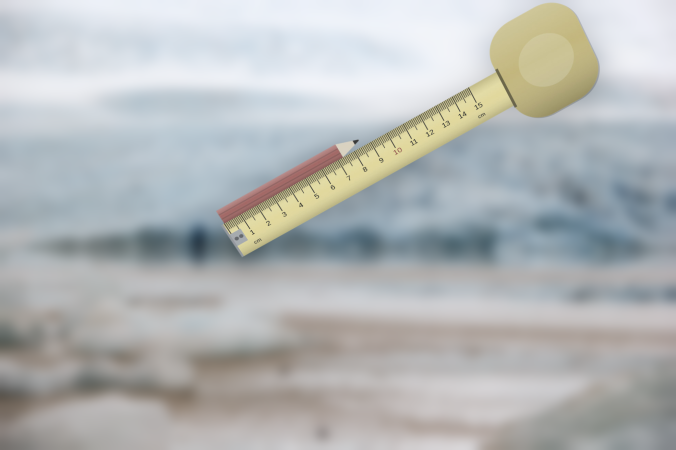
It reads value=8.5 unit=cm
